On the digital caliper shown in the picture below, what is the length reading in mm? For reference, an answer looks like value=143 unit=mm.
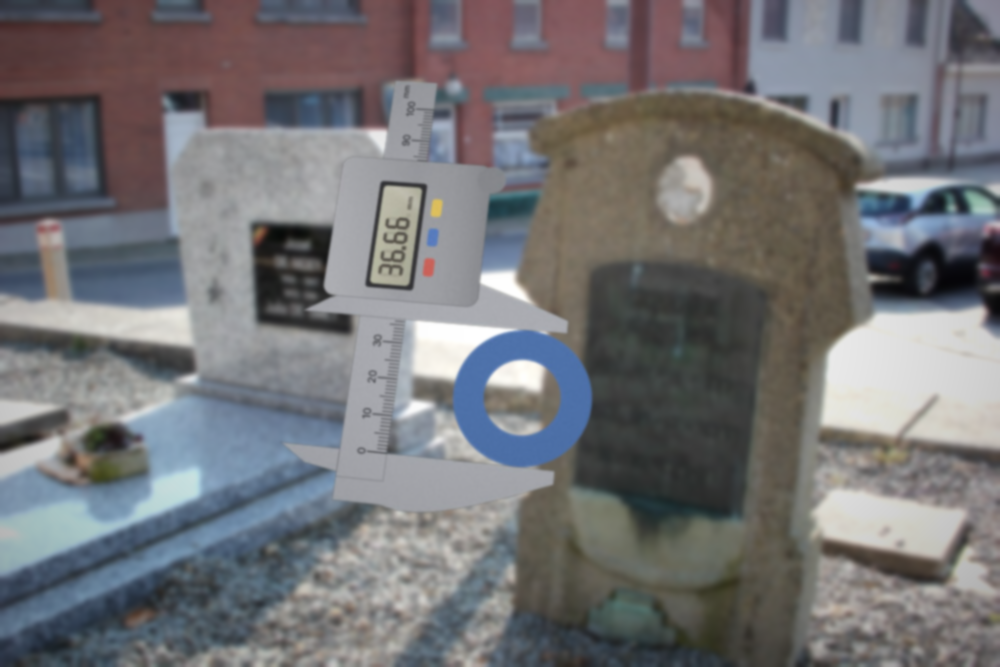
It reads value=36.66 unit=mm
